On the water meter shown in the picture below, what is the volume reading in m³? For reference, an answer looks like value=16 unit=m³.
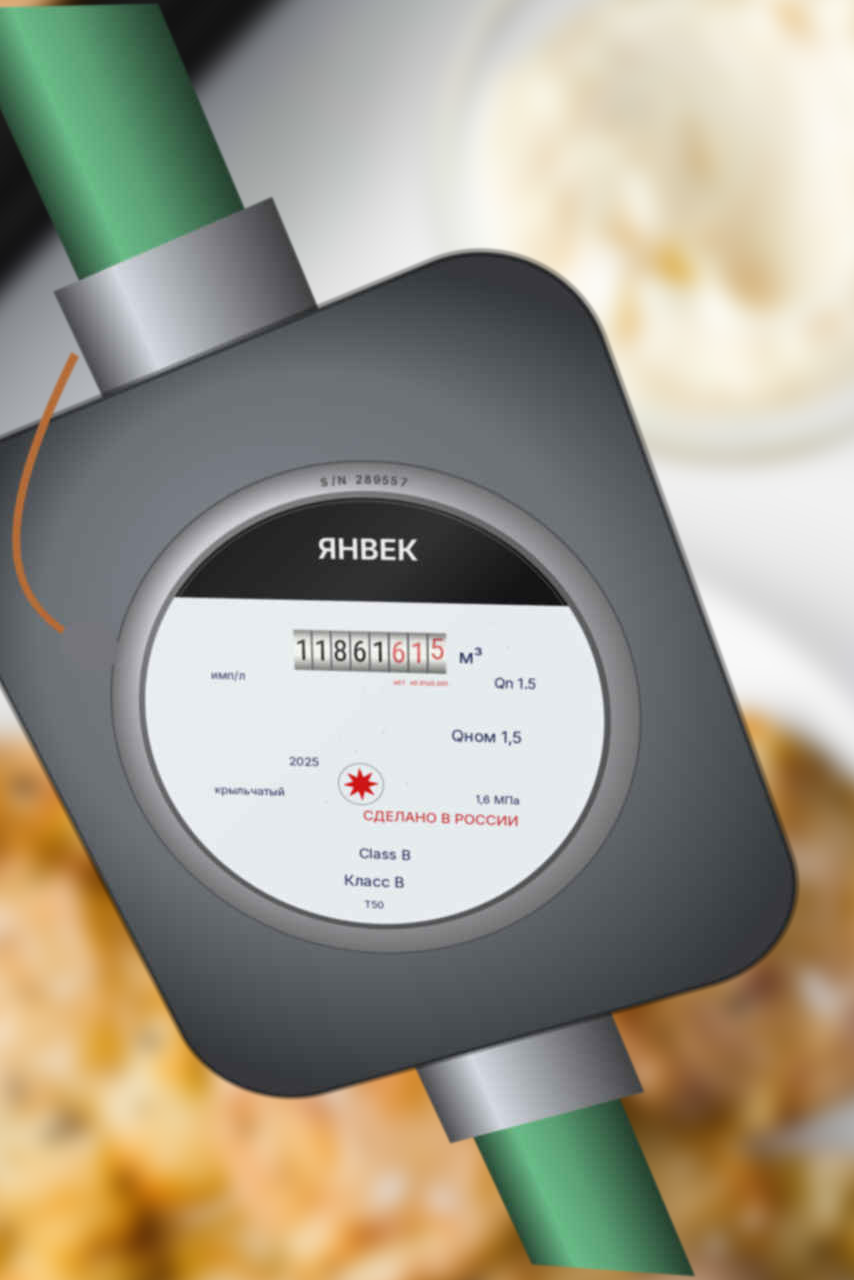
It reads value=11861.615 unit=m³
